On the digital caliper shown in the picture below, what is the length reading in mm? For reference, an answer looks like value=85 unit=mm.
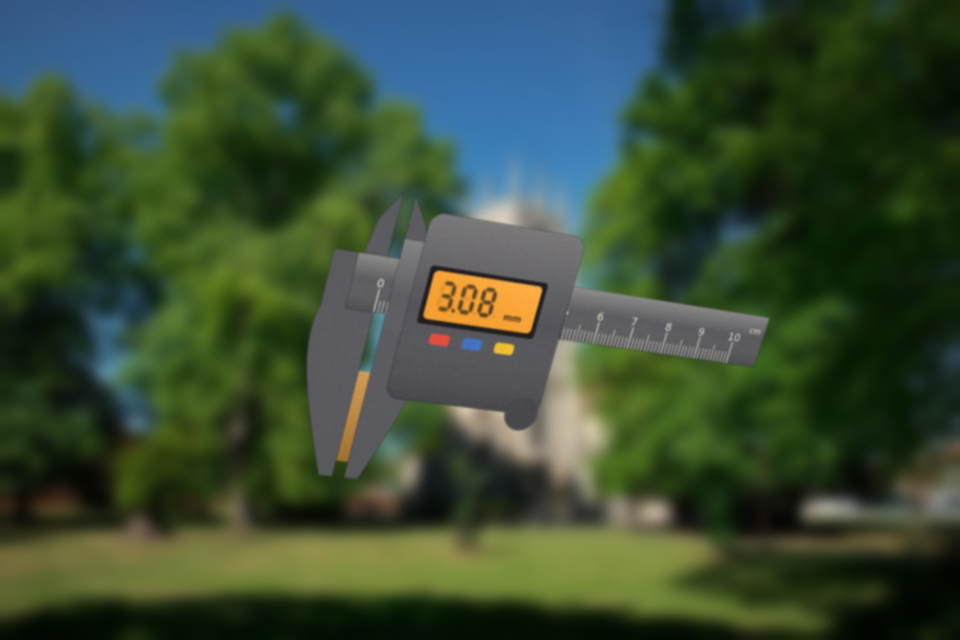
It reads value=3.08 unit=mm
